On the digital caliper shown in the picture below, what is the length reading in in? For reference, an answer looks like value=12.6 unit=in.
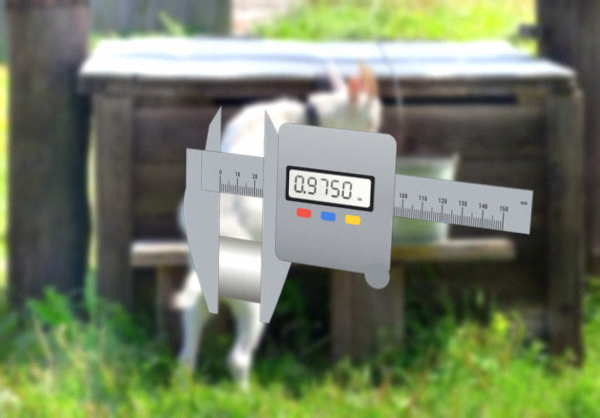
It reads value=0.9750 unit=in
